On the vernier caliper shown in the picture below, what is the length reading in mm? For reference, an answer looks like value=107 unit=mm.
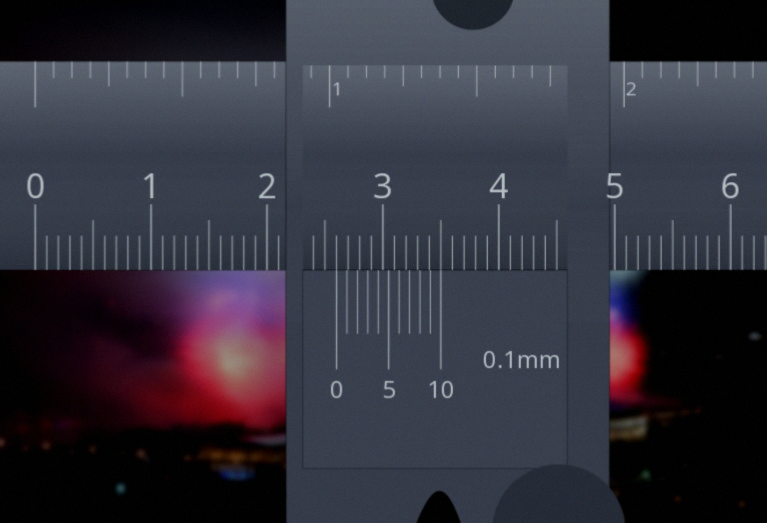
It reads value=26.0 unit=mm
